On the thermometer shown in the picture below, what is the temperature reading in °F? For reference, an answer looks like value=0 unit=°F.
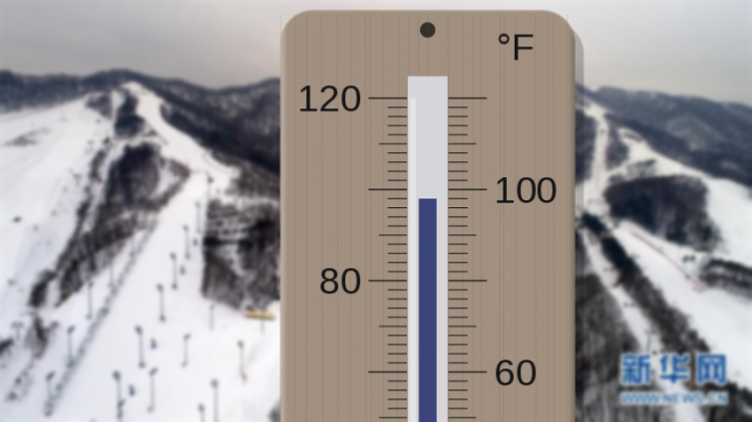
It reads value=98 unit=°F
